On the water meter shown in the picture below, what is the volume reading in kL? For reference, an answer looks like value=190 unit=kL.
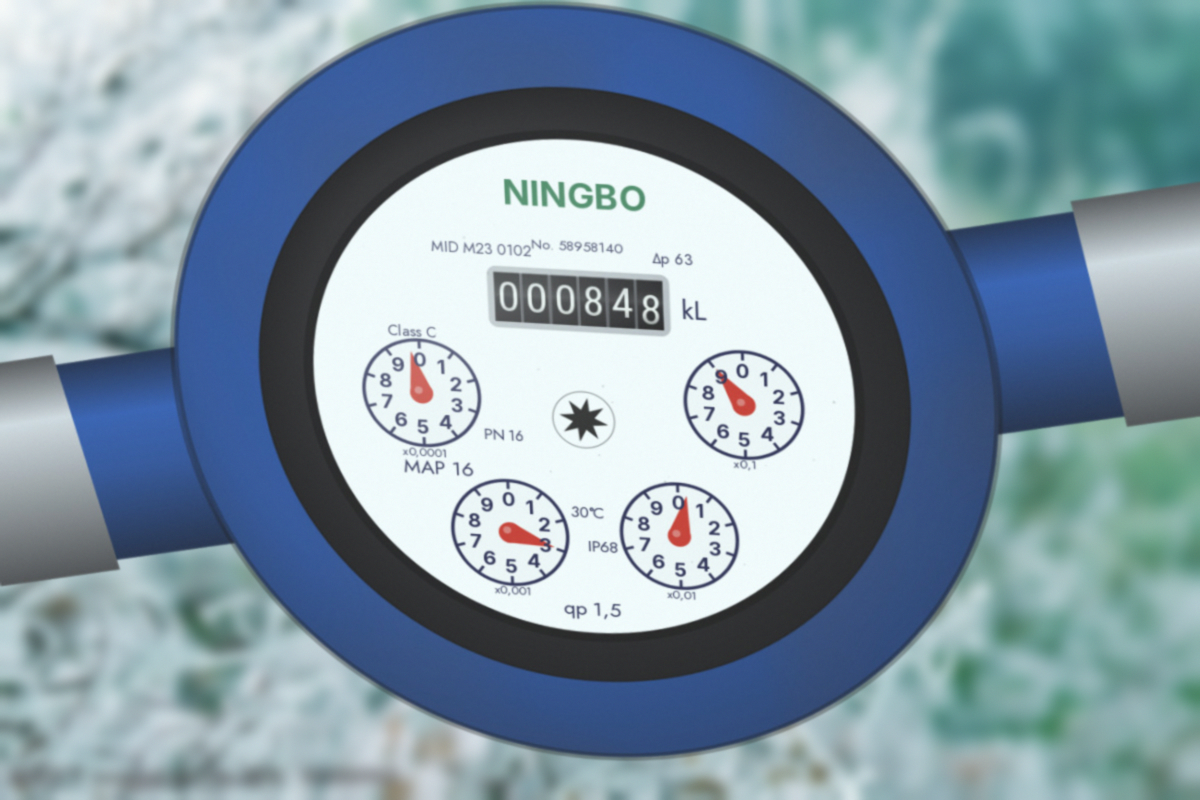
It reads value=847.9029 unit=kL
